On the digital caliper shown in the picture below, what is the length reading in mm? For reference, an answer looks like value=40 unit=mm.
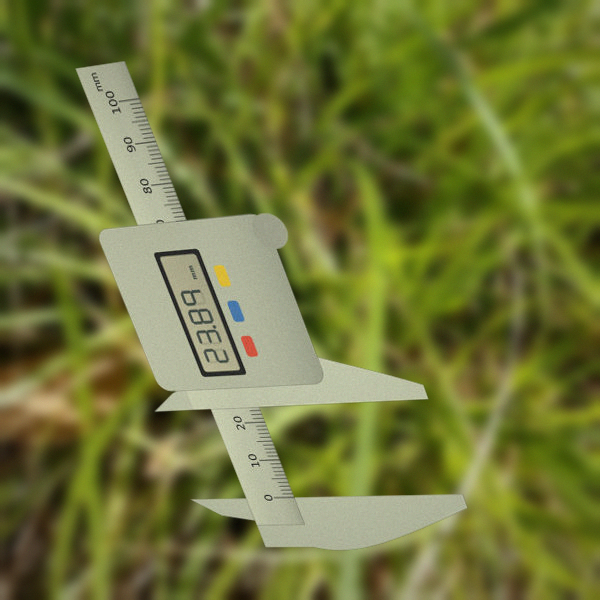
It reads value=23.89 unit=mm
